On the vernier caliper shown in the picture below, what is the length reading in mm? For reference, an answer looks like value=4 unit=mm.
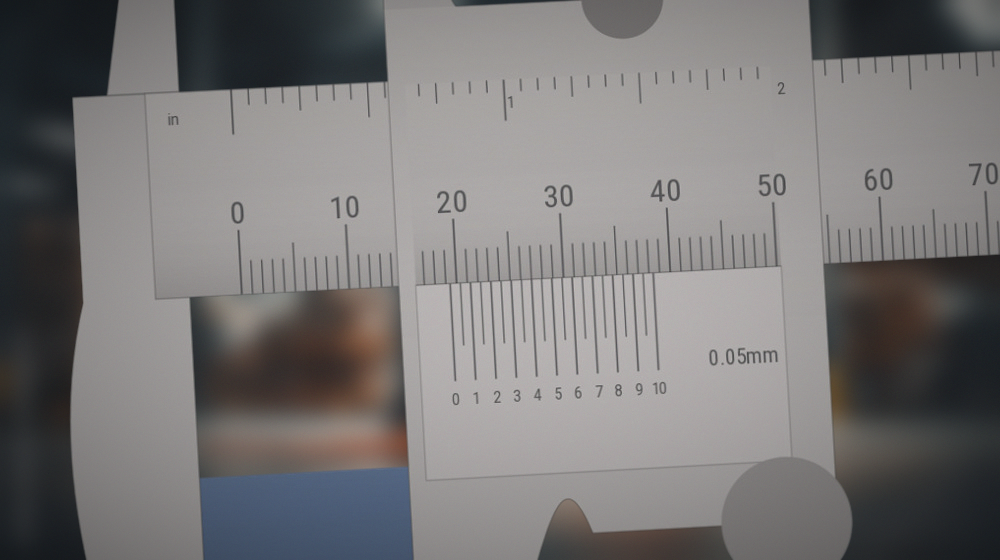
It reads value=19.4 unit=mm
